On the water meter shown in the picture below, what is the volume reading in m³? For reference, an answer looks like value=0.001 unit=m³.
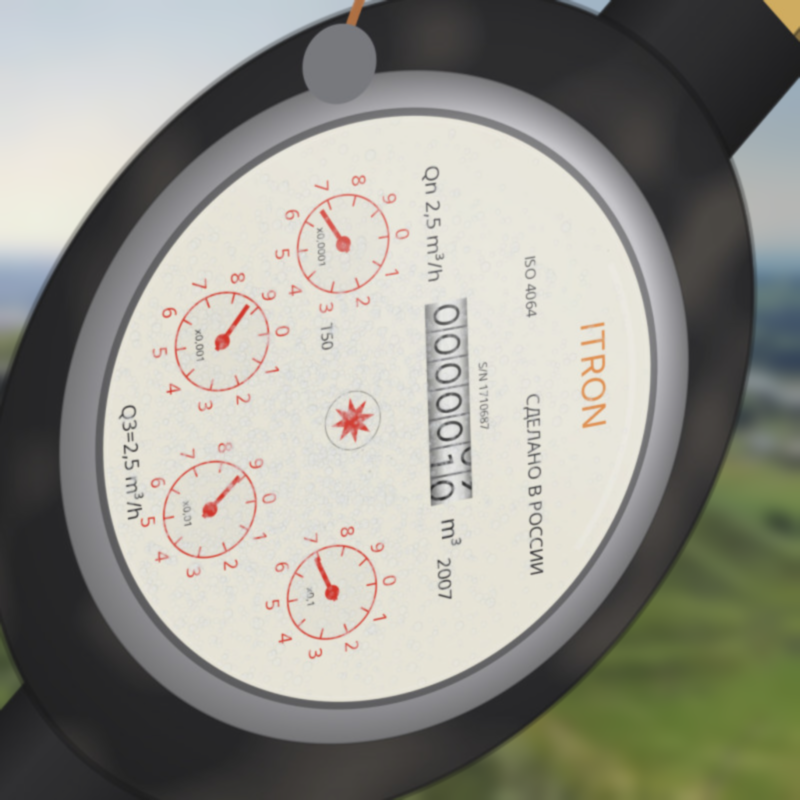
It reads value=9.6886 unit=m³
